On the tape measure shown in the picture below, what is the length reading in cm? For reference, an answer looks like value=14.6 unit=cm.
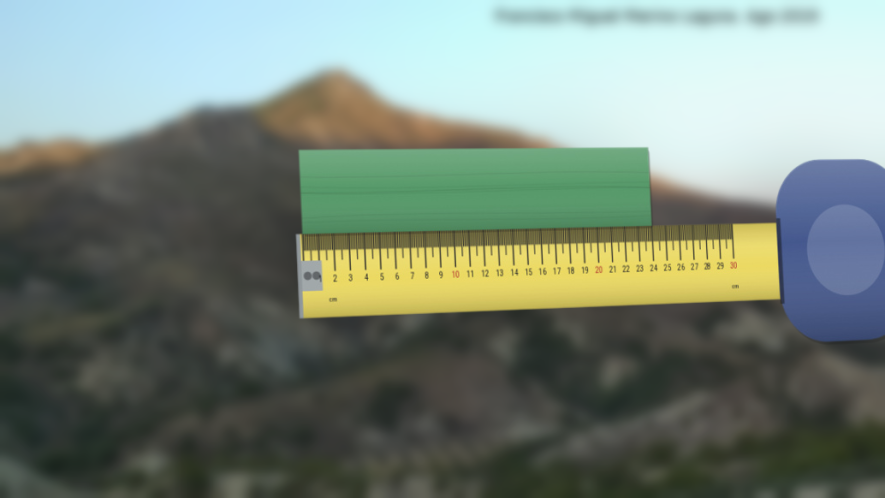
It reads value=24 unit=cm
